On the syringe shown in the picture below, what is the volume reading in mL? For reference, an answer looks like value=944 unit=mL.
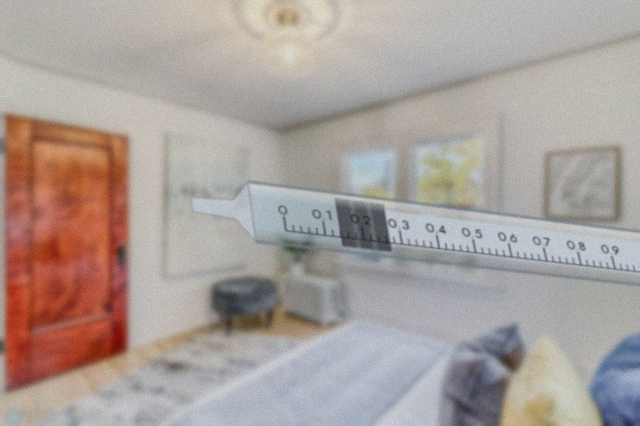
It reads value=0.14 unit=mL
